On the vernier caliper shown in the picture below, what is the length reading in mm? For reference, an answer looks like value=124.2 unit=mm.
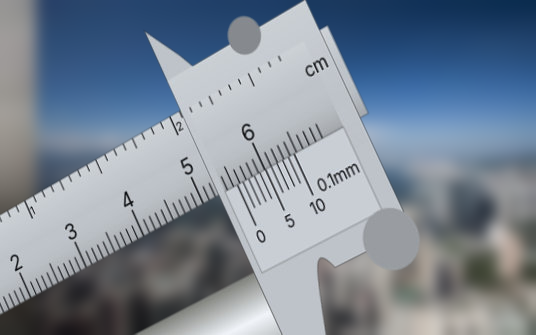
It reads value=55.6 unit=mm
